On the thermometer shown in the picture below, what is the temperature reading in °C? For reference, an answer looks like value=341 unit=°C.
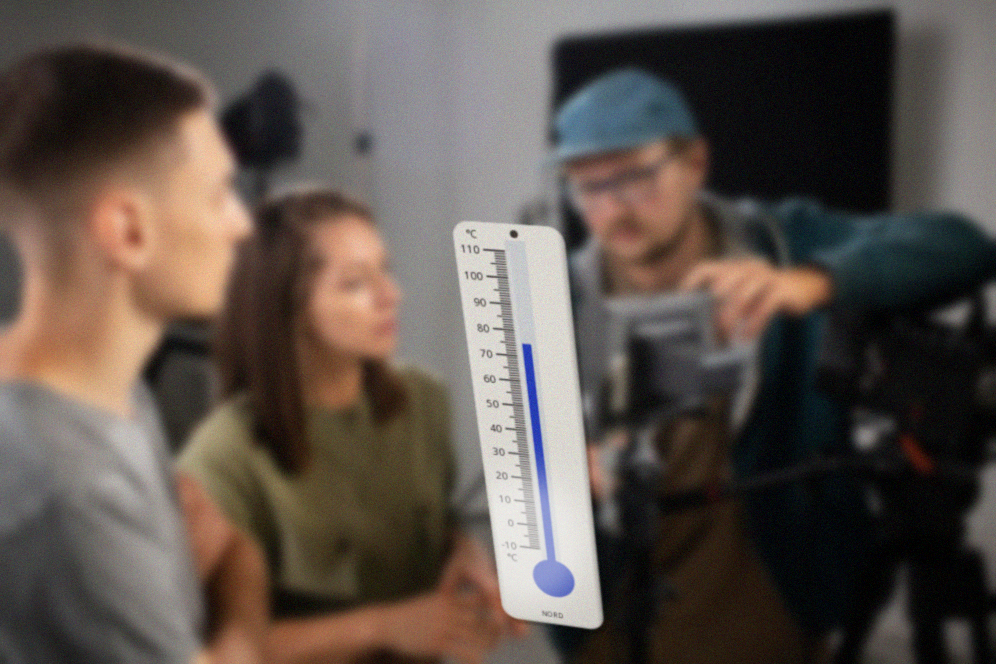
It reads value=75 unit=°C
